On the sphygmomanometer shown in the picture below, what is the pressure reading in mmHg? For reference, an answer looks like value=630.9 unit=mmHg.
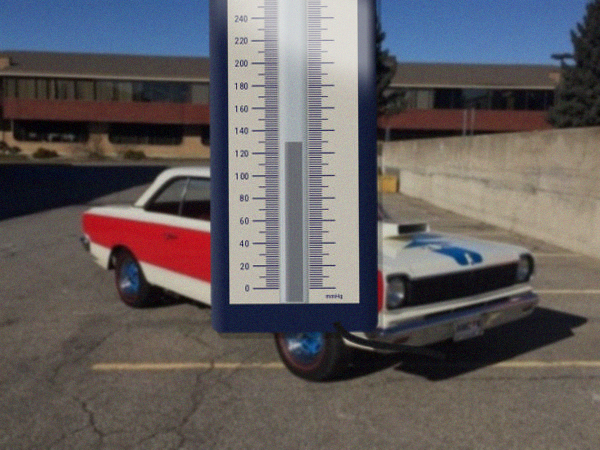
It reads value=130 unit=mmHg
